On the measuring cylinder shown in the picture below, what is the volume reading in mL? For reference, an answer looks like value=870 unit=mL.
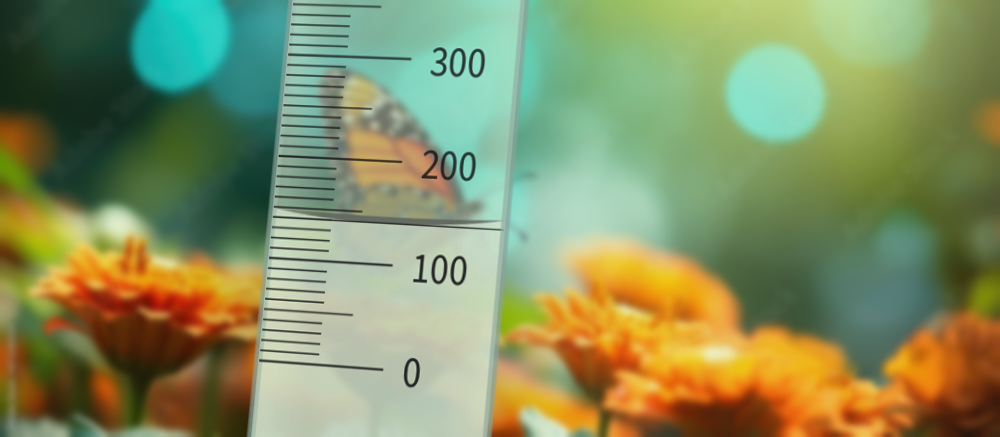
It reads value=140 unit=mL
